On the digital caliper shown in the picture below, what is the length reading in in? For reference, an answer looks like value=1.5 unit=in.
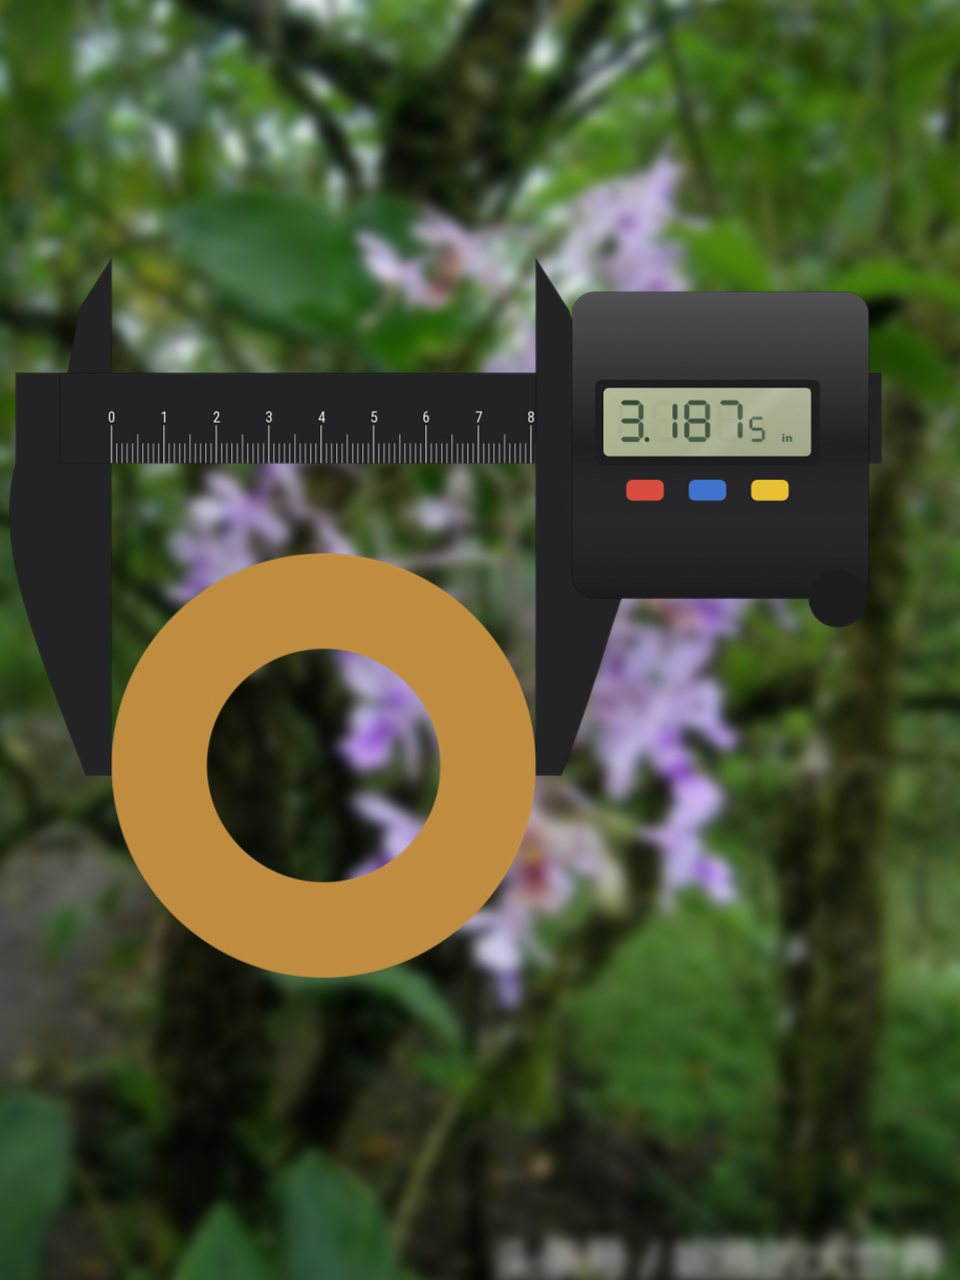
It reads value=3.1875 unit=in
